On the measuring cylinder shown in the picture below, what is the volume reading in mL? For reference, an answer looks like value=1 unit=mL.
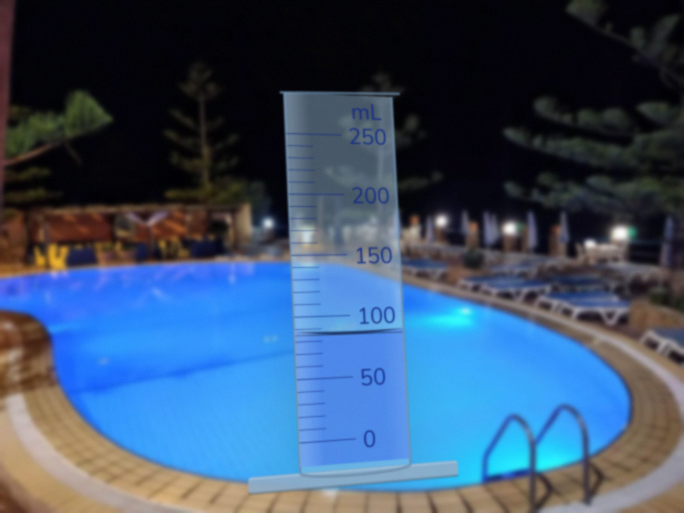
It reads value=85 unit=mL
